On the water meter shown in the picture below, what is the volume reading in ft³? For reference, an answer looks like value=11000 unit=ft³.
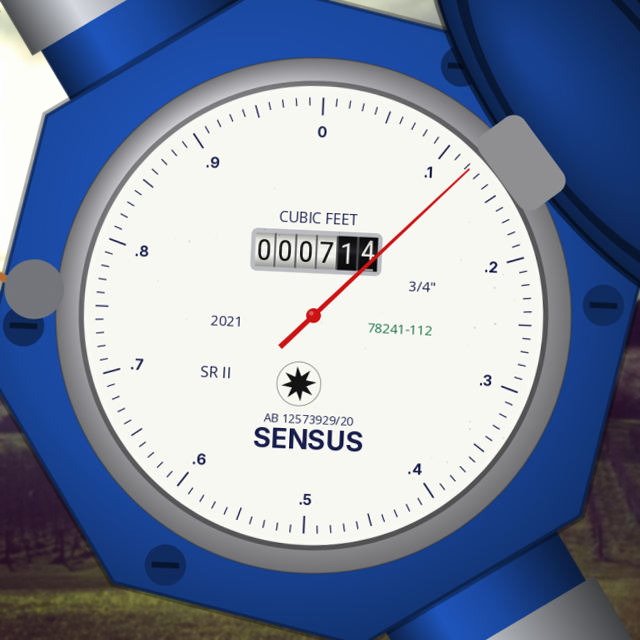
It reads value=714.12 unit=ft³
